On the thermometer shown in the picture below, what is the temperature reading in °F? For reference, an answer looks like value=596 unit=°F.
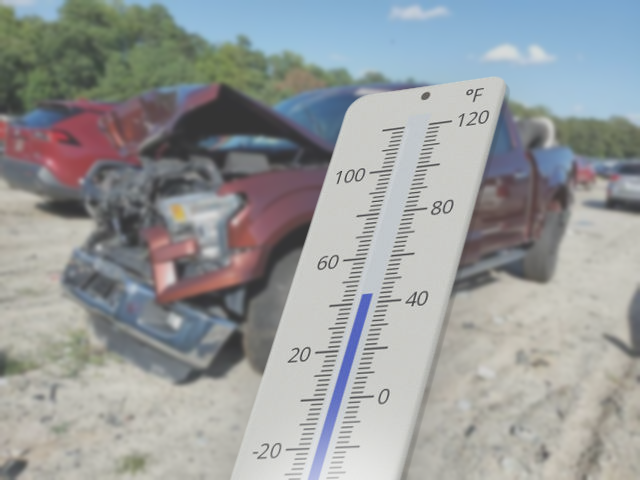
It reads value=44 unit=°F
